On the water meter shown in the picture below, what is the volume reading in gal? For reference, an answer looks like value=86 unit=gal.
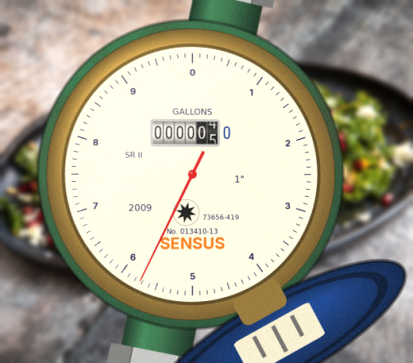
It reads value=45.7 unit=gal
